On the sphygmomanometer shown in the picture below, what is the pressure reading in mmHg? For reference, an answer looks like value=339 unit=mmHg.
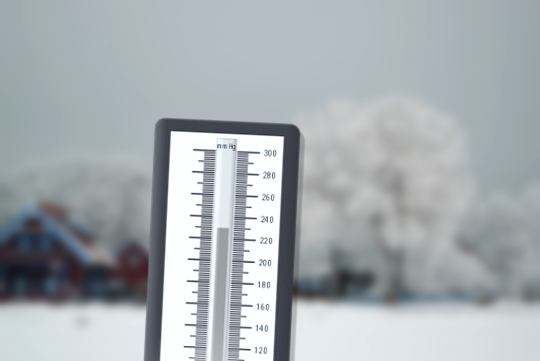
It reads value=230 unit=mmHg
